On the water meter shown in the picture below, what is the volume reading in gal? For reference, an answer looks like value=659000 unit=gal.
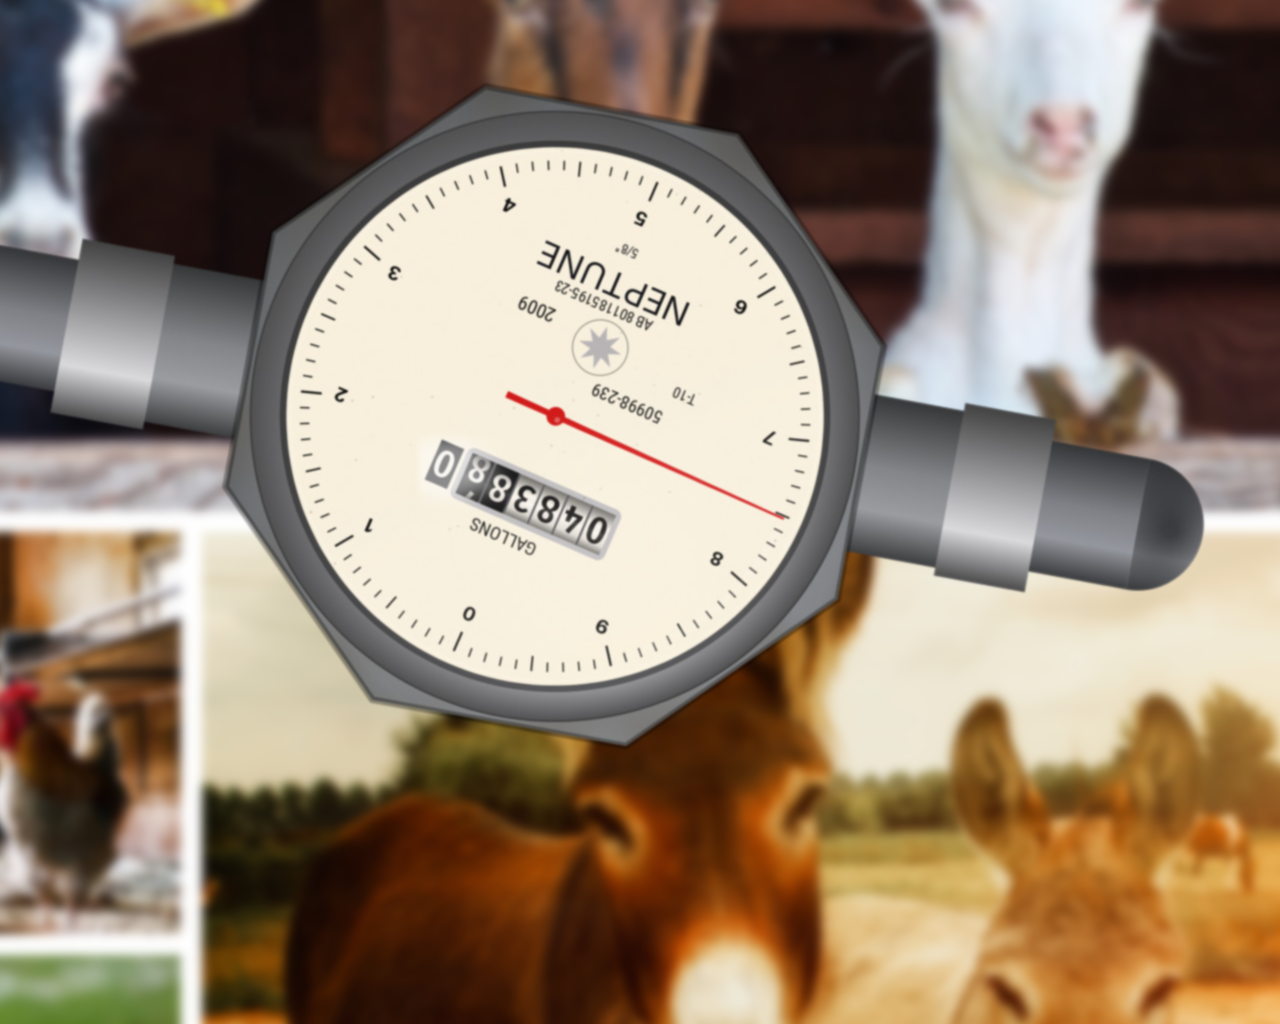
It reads value=483877.5 unit=gal
